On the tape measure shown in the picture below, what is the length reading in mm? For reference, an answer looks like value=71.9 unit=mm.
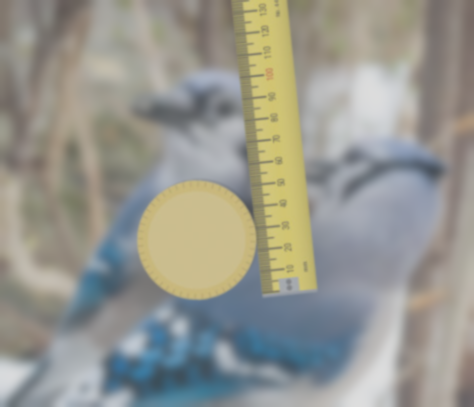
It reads value=55 unit=mm
